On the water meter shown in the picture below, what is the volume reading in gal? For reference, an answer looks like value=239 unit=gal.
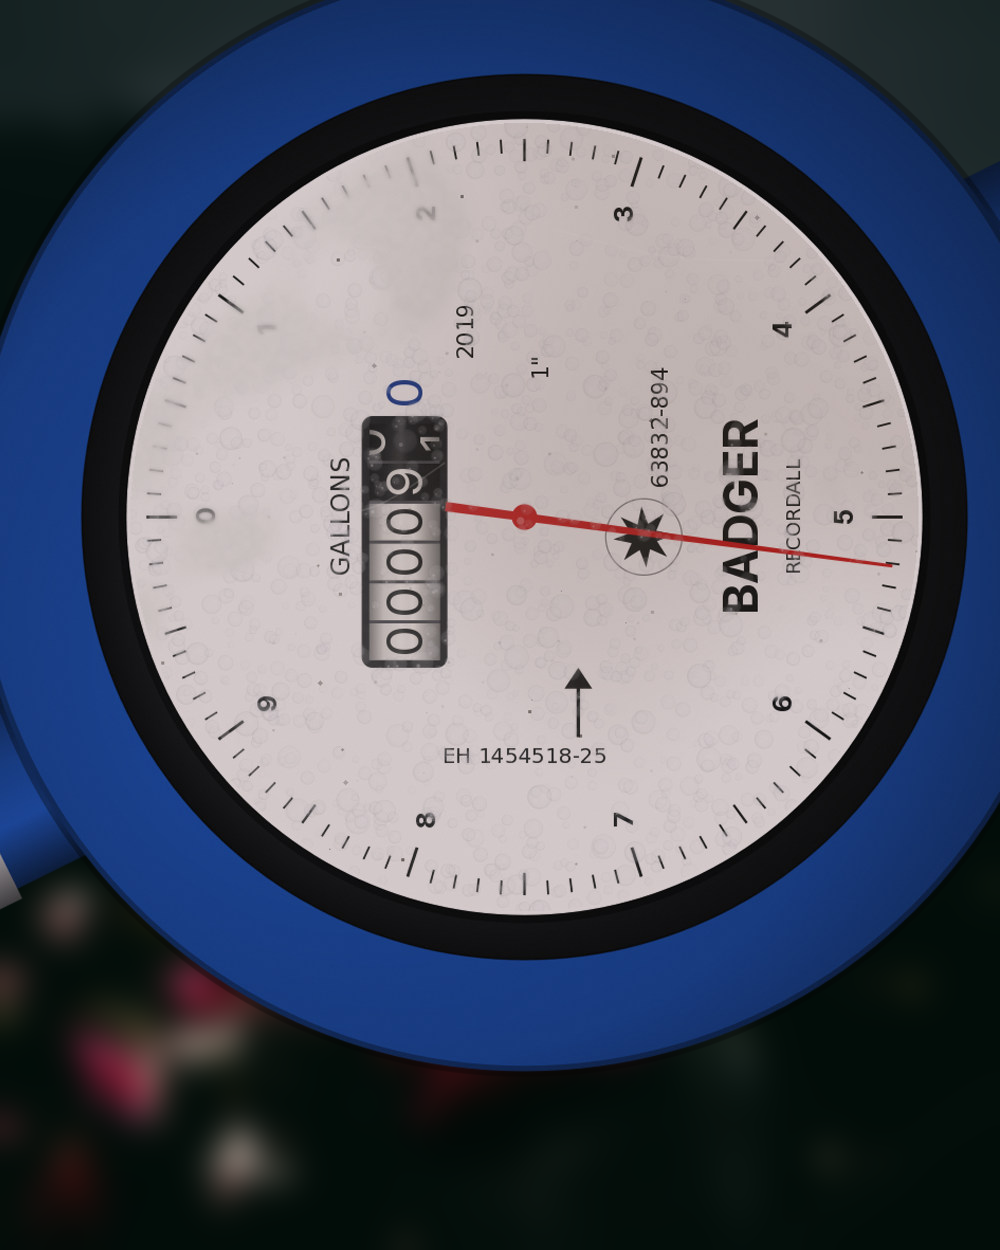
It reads value=905.2 unit=gal
